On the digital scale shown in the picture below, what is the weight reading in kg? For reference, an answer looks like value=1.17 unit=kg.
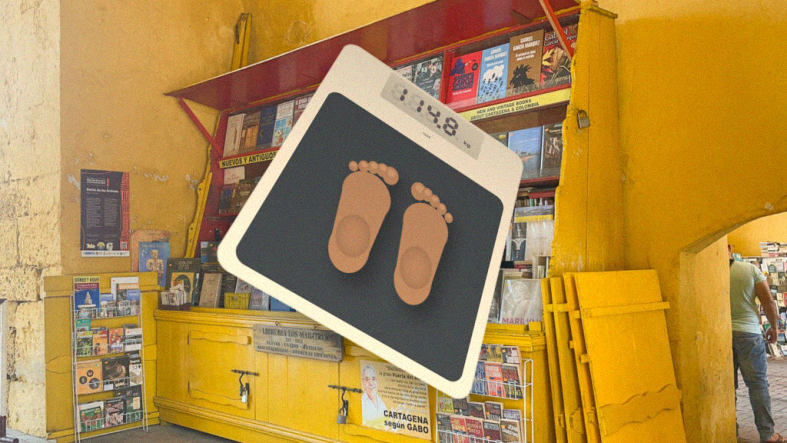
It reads value=114.8 unit=kg
